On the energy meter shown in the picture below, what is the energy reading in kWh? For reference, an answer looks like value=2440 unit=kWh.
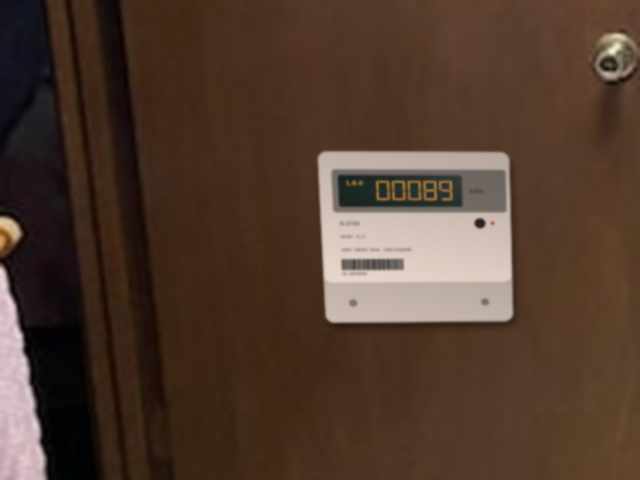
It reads value=89 unit=kWh
